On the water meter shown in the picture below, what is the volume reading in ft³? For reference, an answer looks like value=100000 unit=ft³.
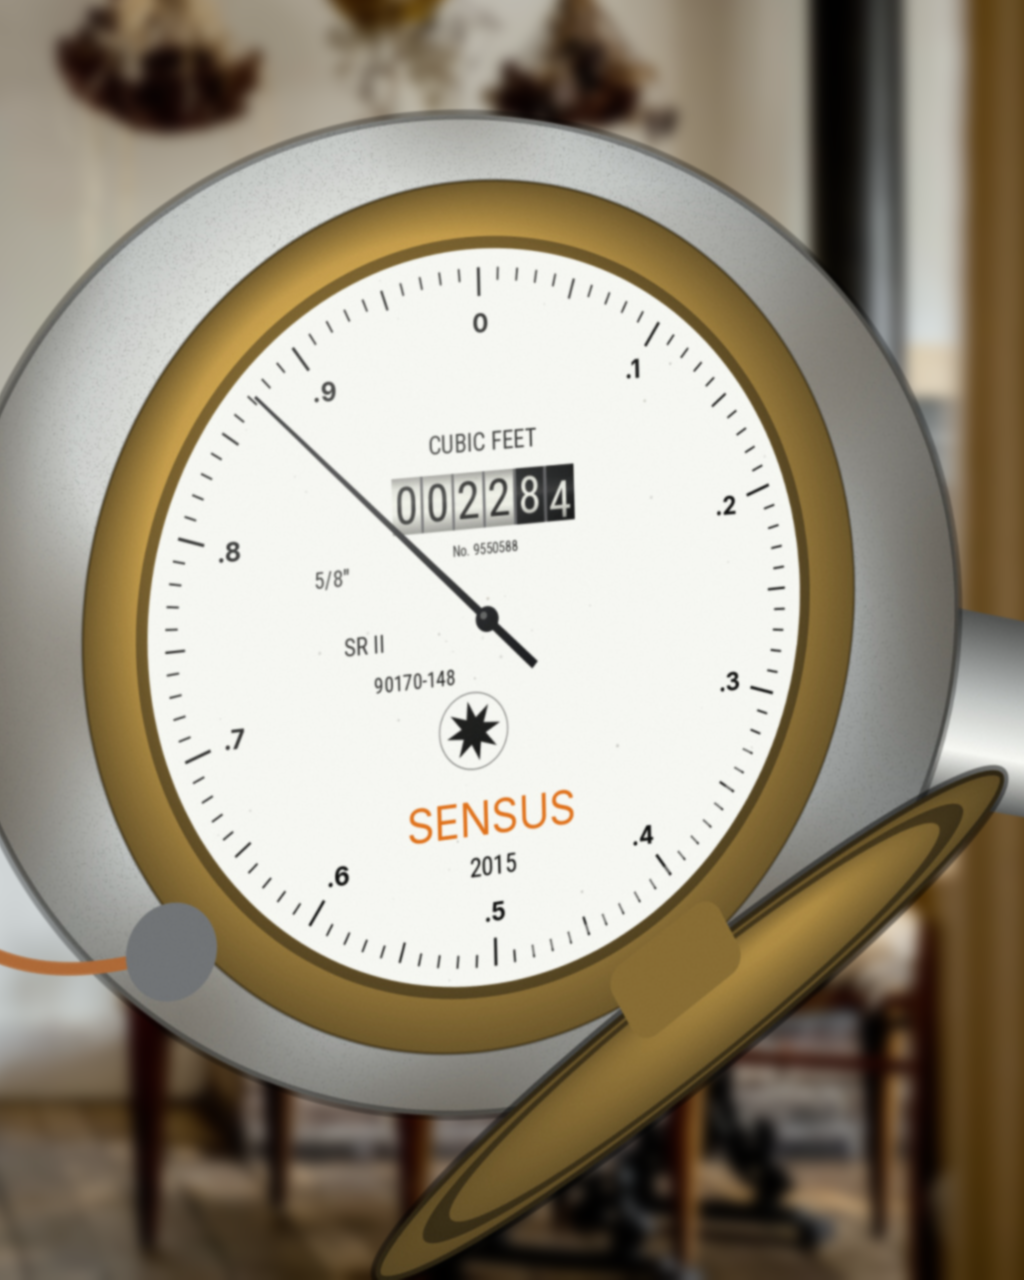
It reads value=2283.87 unit=ft³
